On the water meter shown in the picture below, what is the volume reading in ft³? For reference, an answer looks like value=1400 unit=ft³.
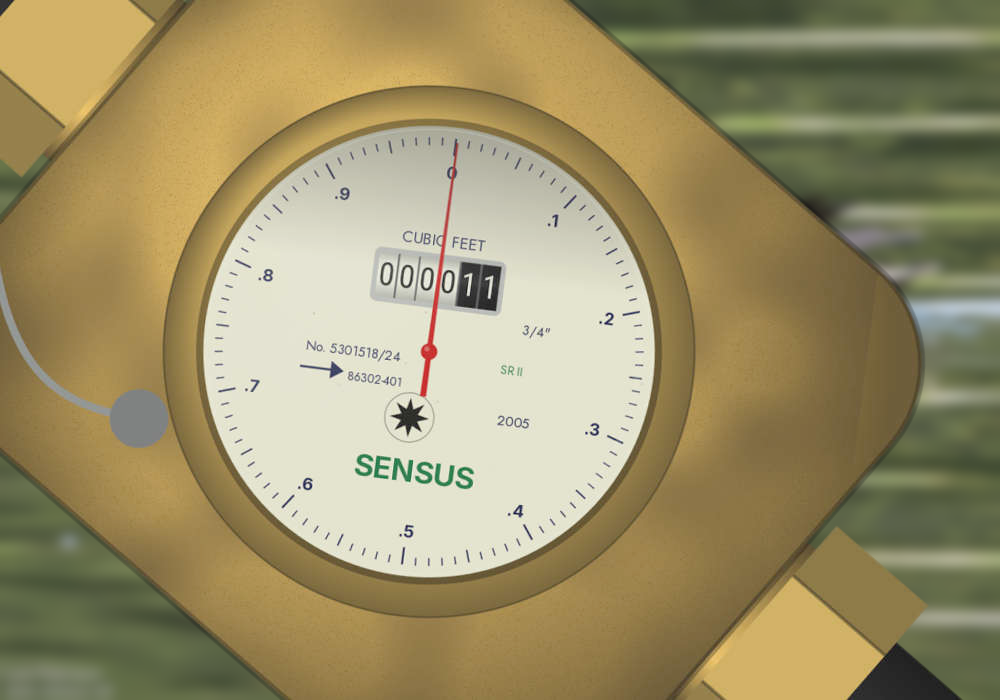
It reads value=11.00 unit=ft³
